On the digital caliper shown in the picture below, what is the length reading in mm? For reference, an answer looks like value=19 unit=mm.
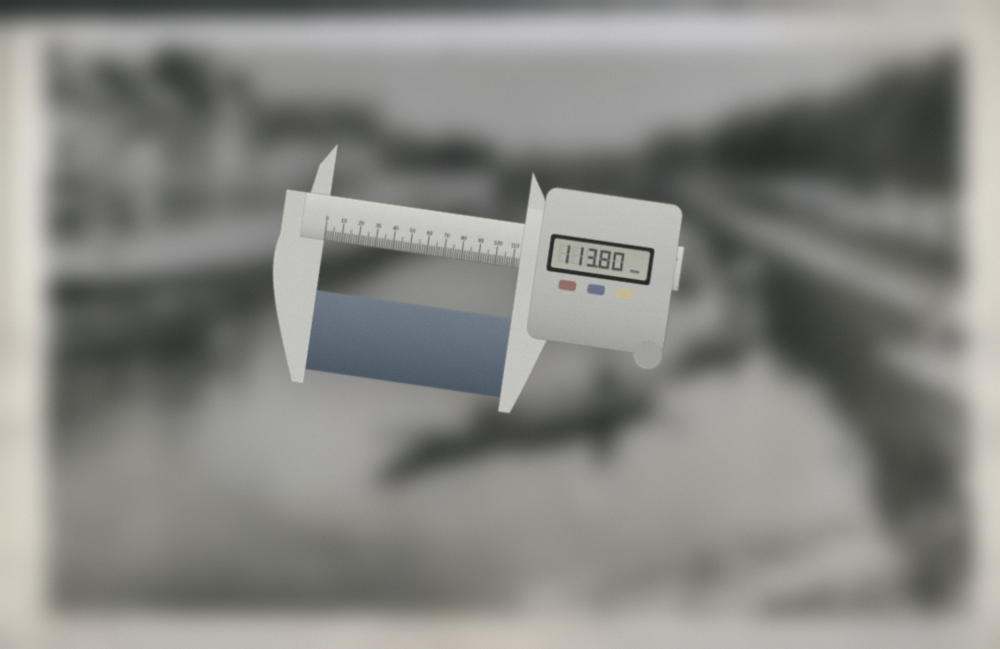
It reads value=113.80 unit=mm
